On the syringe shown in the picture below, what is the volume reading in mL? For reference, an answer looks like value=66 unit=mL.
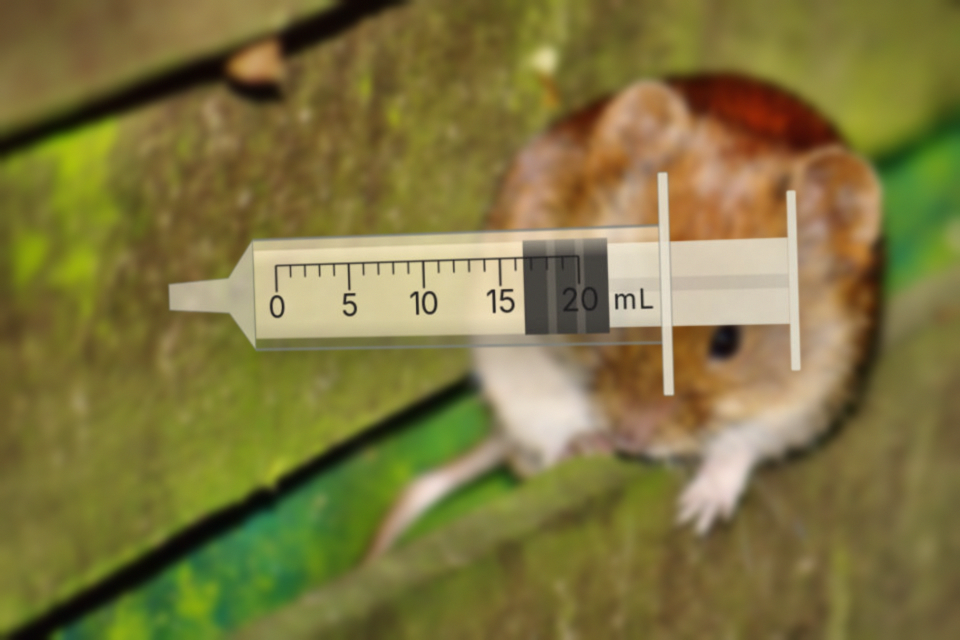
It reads value=16.5 unit=mL
